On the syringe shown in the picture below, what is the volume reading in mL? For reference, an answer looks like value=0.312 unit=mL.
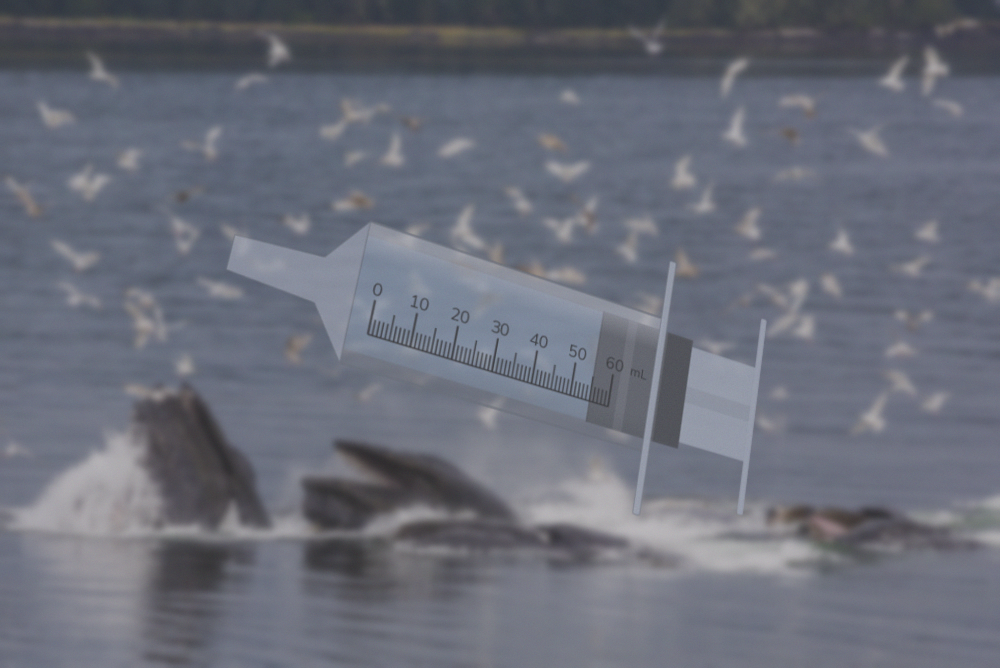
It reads value=55 unit=mL
